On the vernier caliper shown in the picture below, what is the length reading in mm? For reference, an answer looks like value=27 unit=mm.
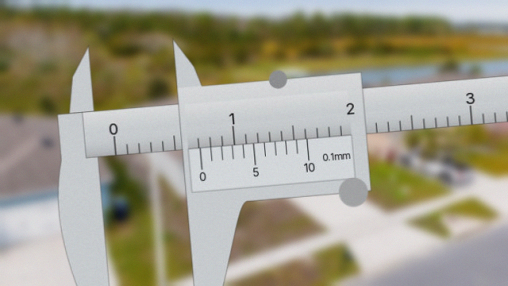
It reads value=7.1 unit=mm
